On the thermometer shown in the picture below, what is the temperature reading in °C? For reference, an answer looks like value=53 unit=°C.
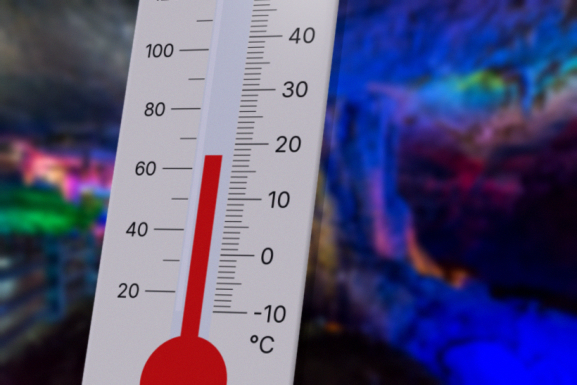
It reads value=18 unit=°C
